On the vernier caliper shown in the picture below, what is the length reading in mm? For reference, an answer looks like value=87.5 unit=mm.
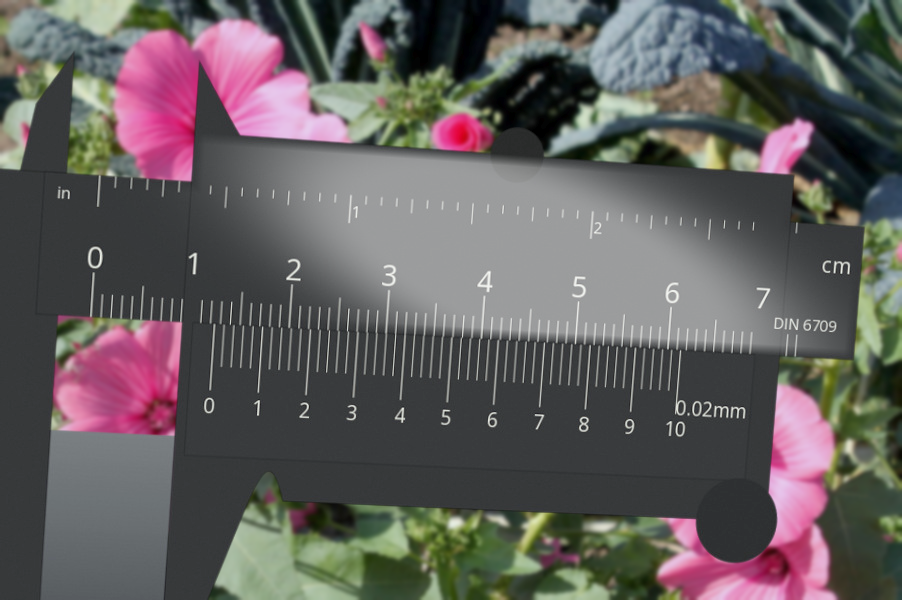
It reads value=12.4 unit=mm
